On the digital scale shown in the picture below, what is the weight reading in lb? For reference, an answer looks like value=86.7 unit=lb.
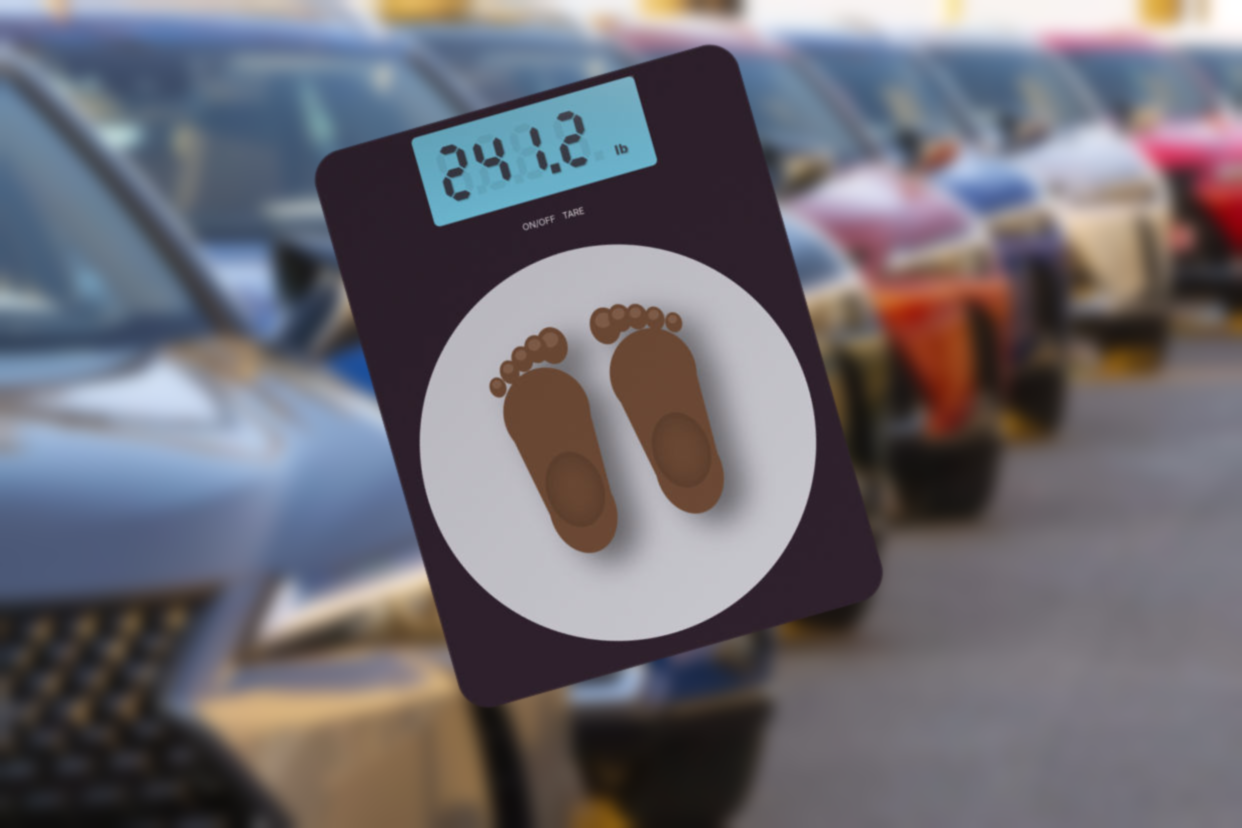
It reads value=241.2 unit=lb
